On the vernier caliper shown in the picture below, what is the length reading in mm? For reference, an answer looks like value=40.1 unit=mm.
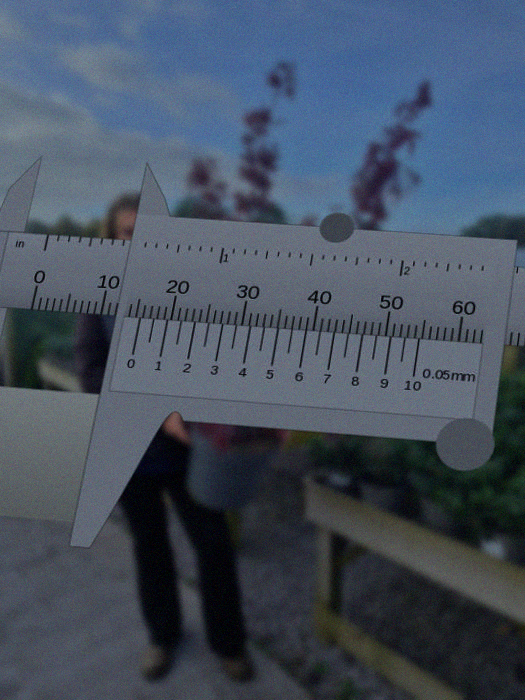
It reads value=15.6 unit=mm
